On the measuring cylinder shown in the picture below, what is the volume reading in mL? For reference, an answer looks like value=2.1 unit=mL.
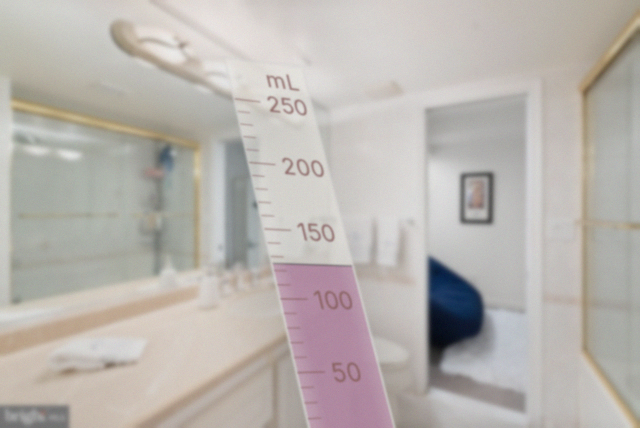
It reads value=125 unit=mL
